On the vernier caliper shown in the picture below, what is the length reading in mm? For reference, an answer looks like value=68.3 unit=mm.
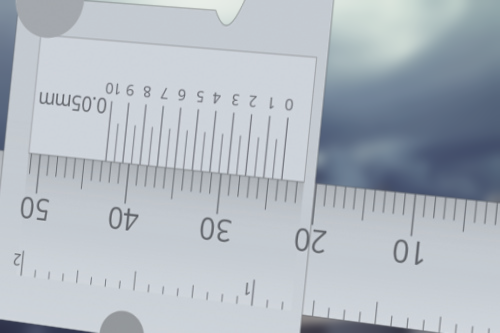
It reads value=23.6 unit=mm
